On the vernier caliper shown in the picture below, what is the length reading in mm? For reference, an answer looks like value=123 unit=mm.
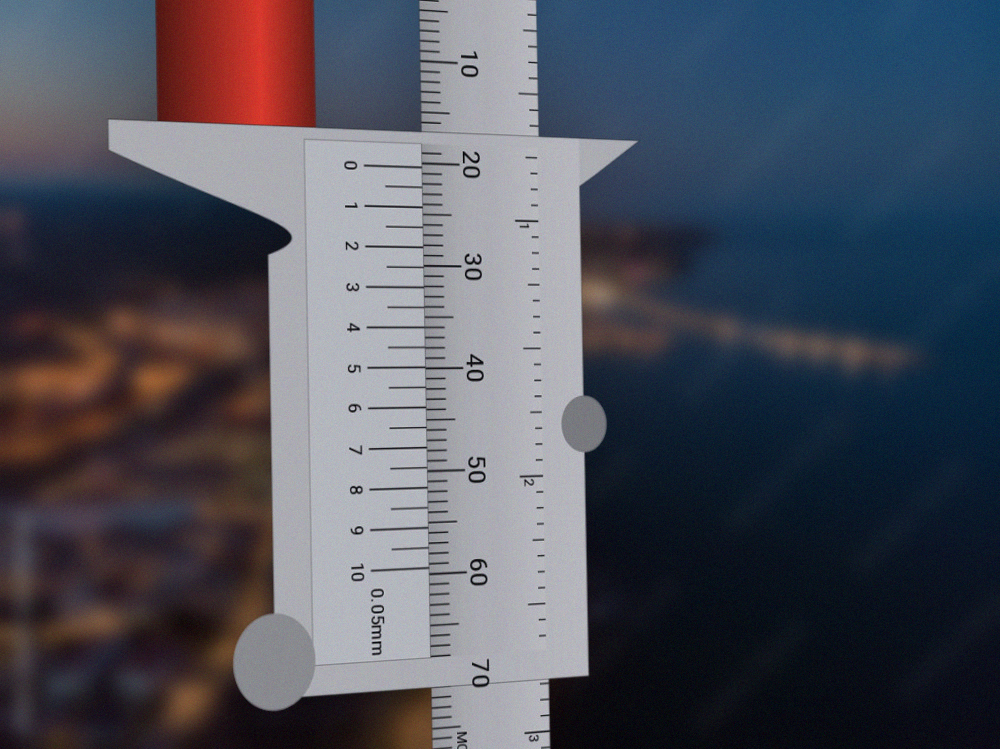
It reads value=20.4 unit=mm
